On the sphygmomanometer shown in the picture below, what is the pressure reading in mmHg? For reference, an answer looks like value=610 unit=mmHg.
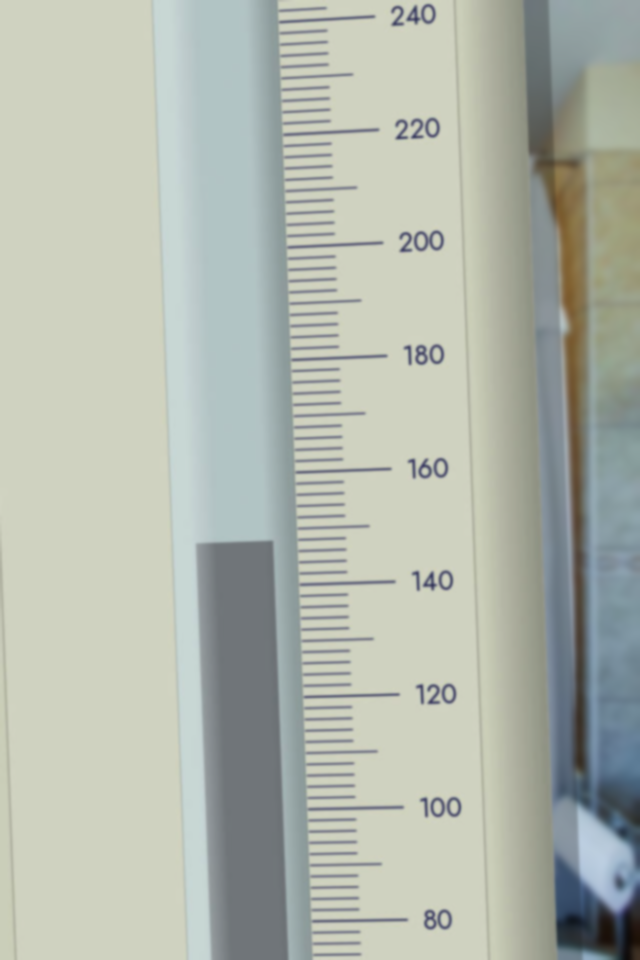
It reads value=148 unit=mmHg
